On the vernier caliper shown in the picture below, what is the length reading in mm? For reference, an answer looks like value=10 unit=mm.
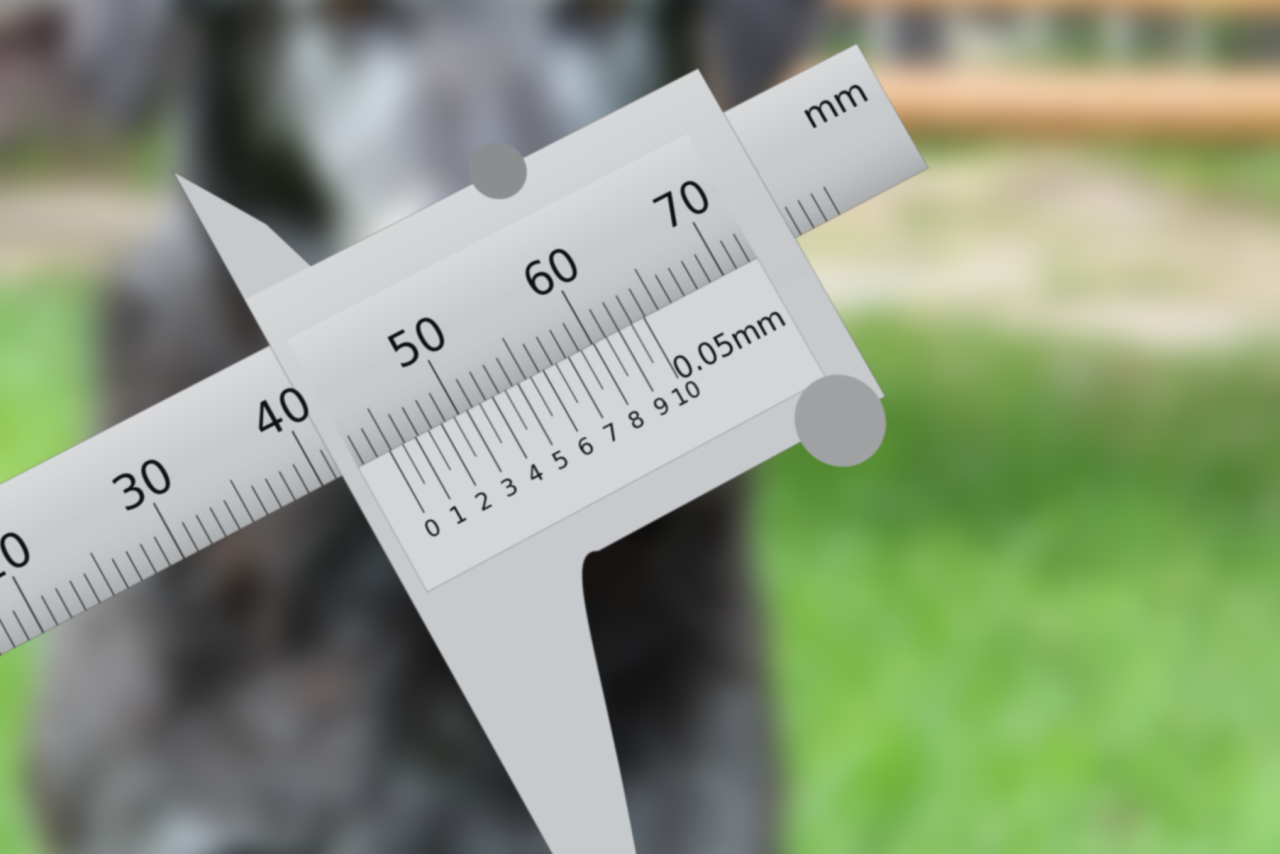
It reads value=44.9 unit=mm
